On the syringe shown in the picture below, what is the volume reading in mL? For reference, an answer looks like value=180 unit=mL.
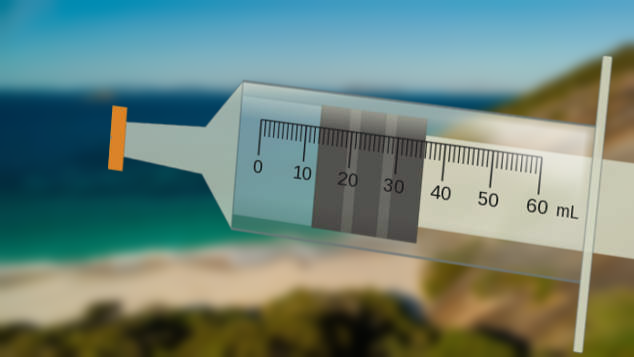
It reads value=13 unit=mL
